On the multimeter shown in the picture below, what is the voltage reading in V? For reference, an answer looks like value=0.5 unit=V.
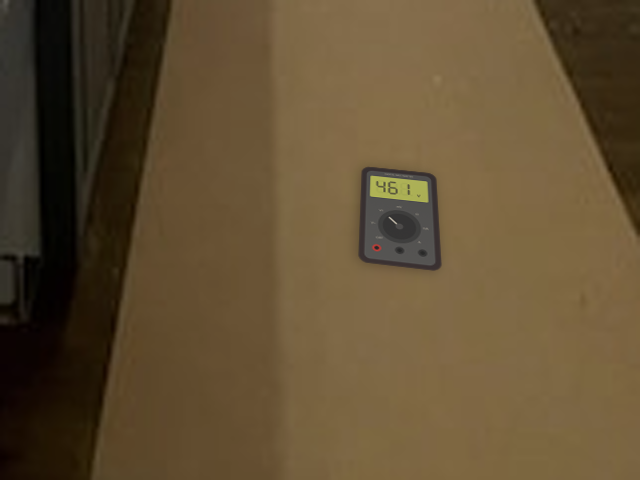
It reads value=461 unit=V
